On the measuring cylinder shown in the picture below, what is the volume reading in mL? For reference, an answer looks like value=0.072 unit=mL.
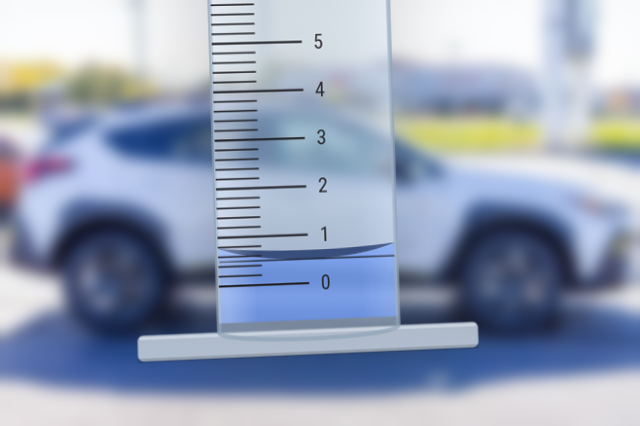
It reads value=0.5 unit=mL
